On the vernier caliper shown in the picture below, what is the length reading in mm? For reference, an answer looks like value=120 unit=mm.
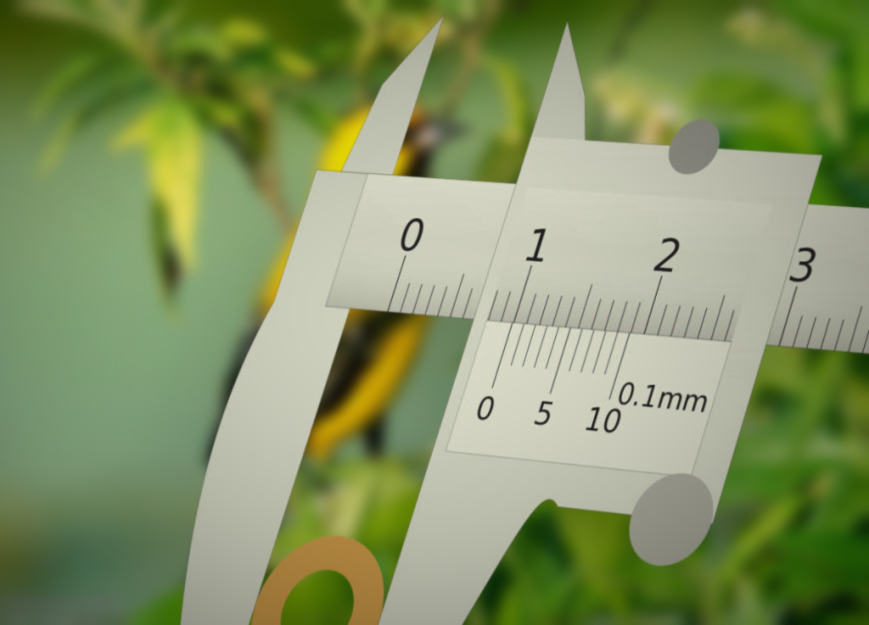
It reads value=9.9 unit=mm
